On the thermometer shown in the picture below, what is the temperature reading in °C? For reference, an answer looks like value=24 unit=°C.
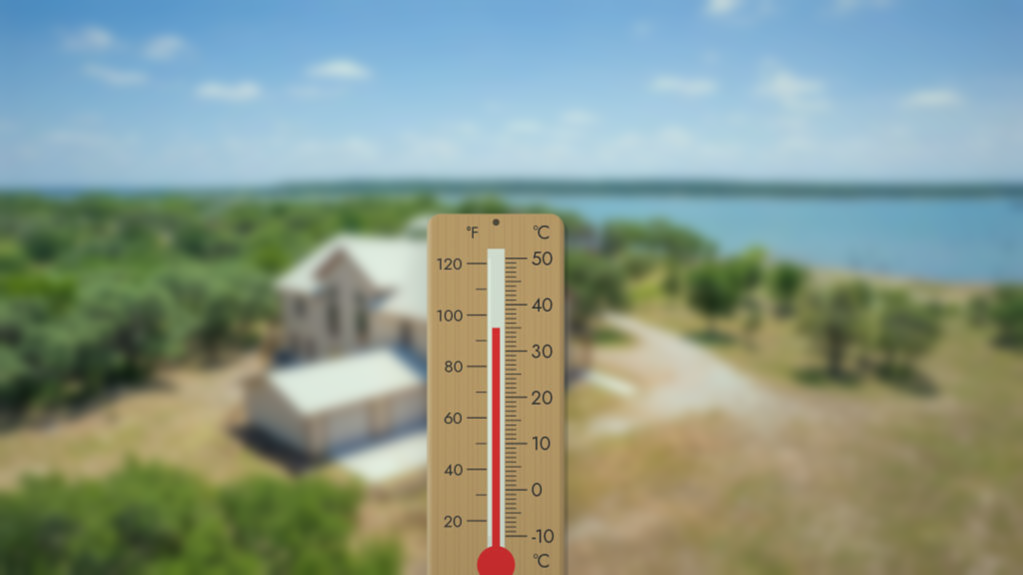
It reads value=35 unit=°C
